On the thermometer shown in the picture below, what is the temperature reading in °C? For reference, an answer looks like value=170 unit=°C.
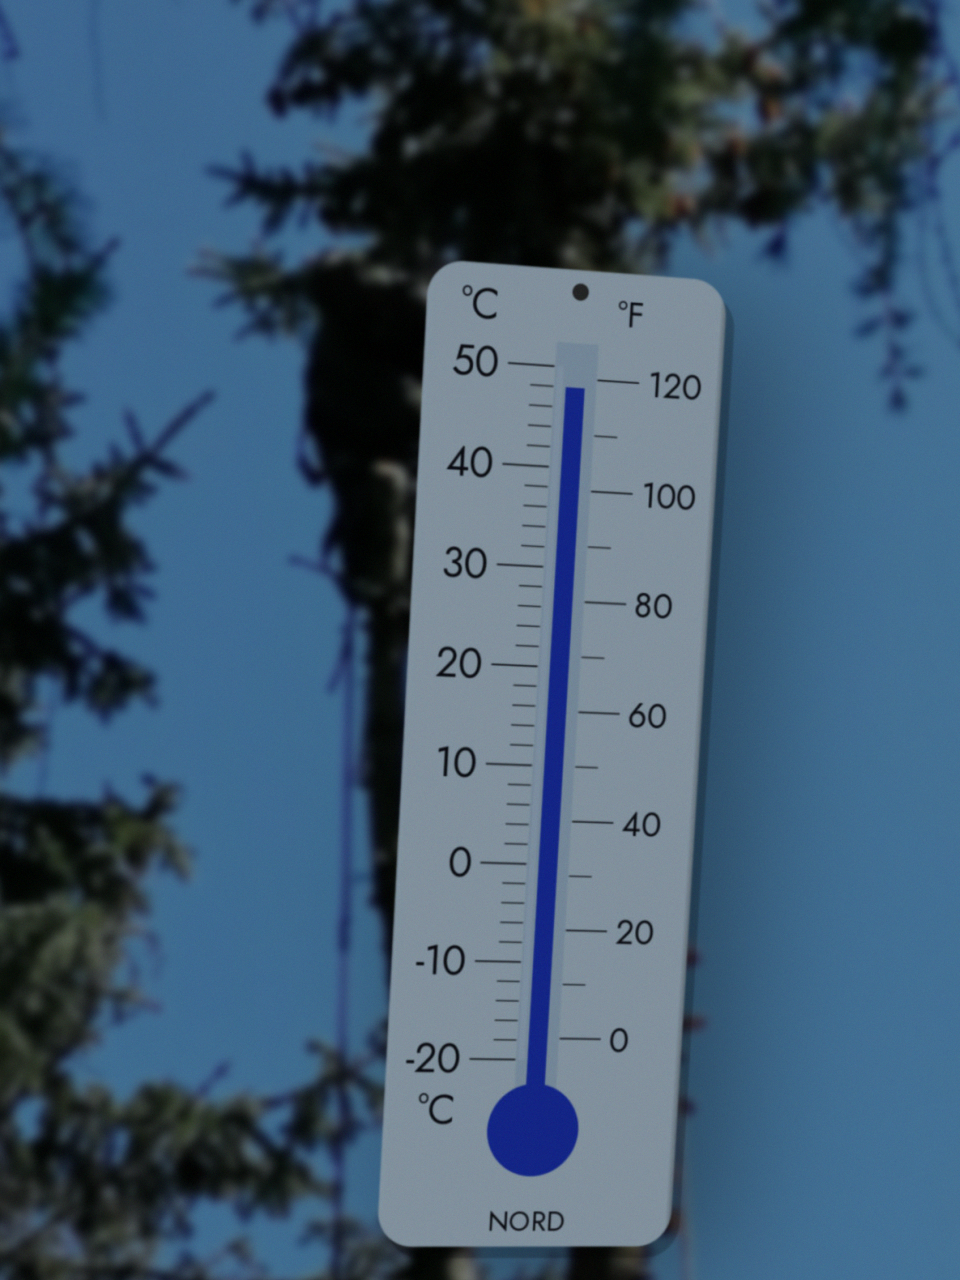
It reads value=48 unit=°C
